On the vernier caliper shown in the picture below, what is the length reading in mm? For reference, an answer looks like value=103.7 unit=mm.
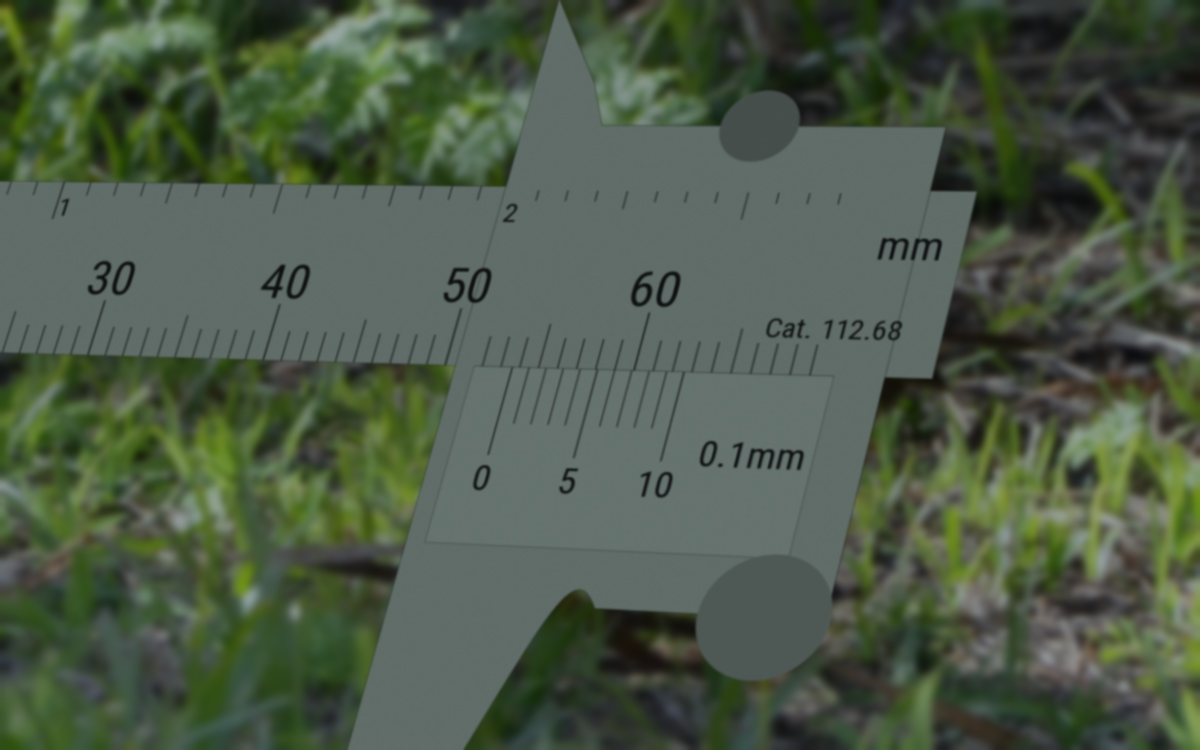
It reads value=53.6 unit=mm
